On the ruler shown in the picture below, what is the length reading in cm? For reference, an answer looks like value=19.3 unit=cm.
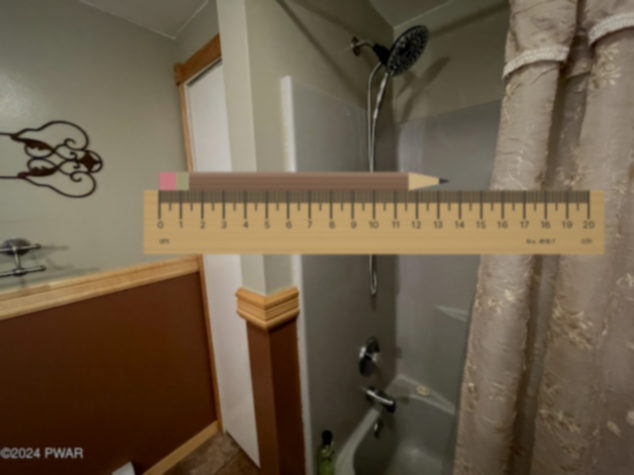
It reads value=13.5 unit=cm
